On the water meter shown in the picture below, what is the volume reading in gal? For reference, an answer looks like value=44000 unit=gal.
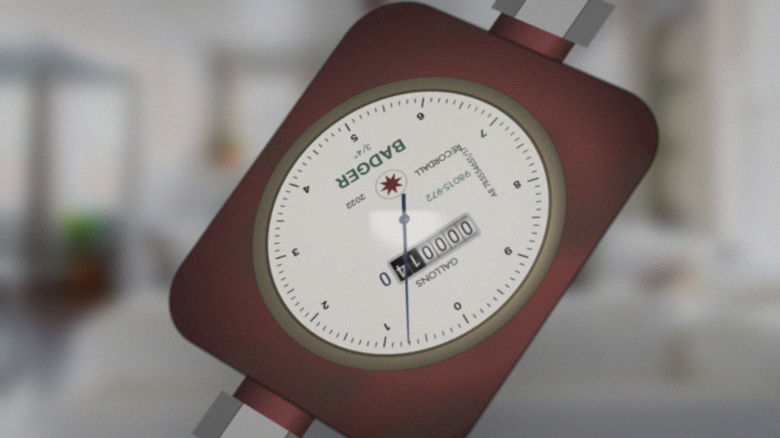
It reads value=140.7 unit=gal
